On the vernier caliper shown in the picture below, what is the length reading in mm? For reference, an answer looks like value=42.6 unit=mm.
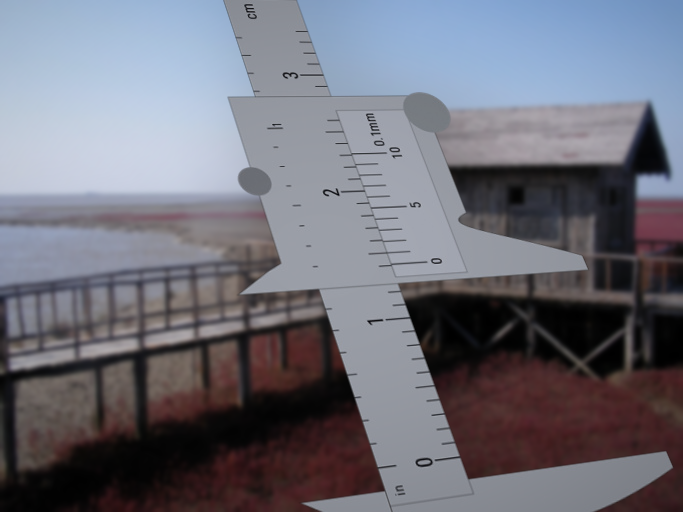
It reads value=14.1 unit=mm
